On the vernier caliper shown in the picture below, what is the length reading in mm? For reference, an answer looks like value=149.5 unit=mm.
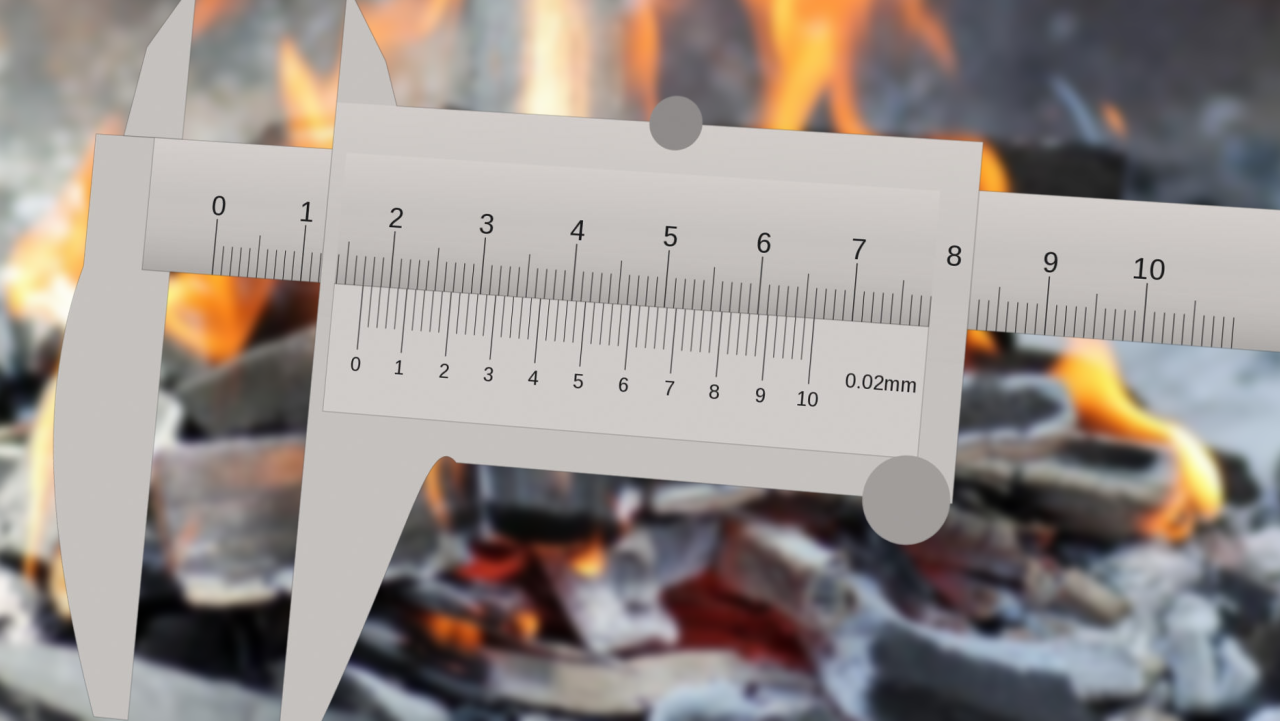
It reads value=17.0 unit=mm
